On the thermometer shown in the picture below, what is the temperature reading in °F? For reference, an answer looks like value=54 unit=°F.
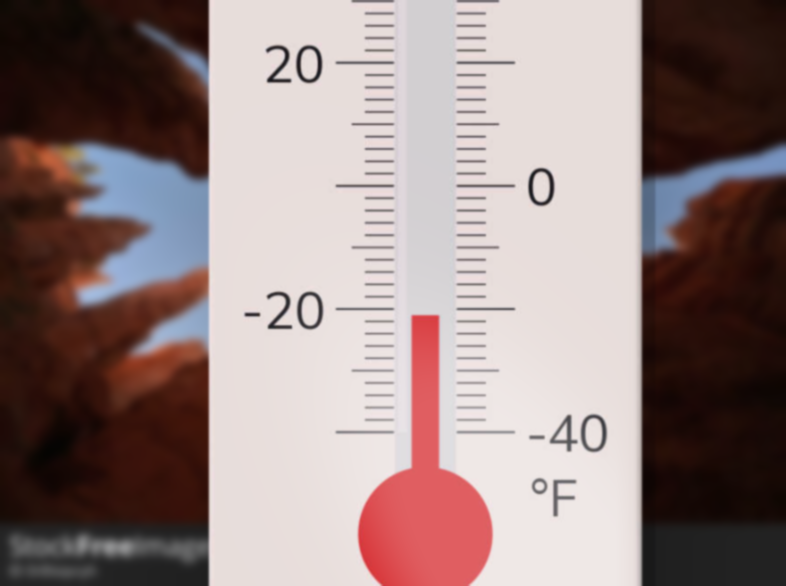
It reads value=-21 unit=°F
